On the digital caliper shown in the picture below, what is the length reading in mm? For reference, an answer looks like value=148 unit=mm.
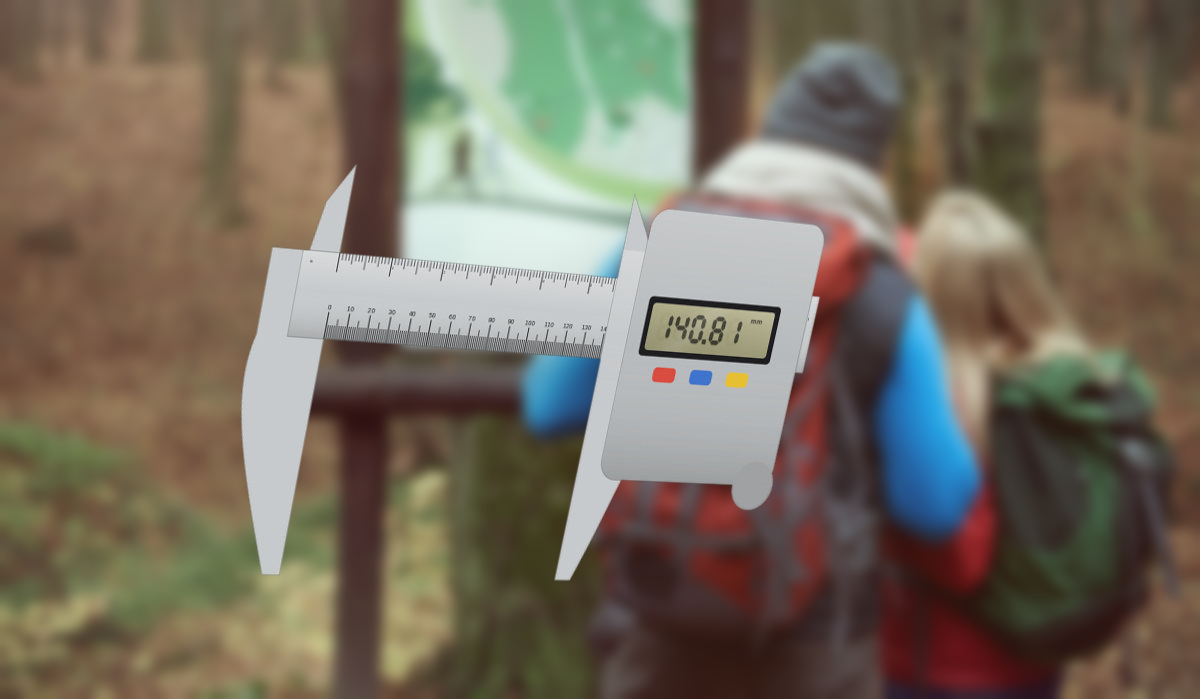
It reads value=140.81 unit=mm
